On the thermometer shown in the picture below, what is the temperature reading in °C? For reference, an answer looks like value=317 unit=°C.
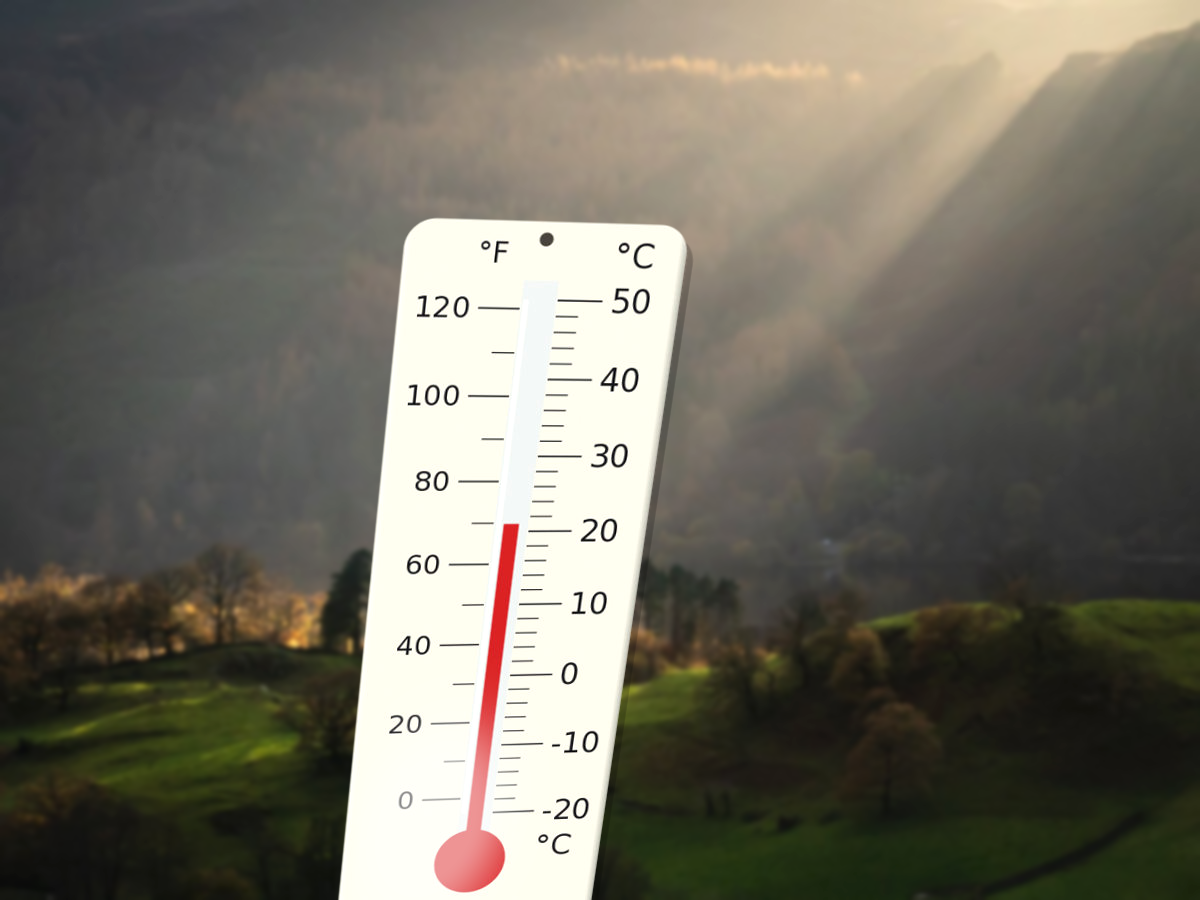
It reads value=21 unit=°C
